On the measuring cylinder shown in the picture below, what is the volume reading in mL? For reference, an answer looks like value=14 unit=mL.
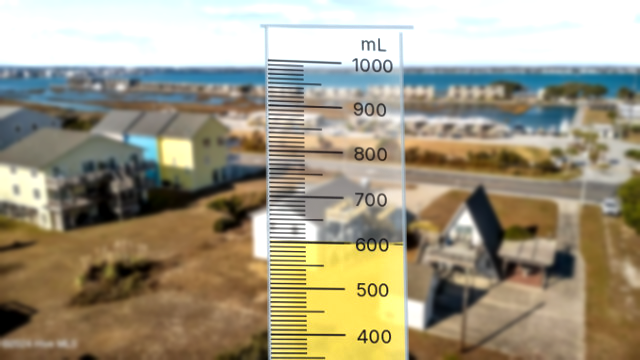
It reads value=600 unit=mL
